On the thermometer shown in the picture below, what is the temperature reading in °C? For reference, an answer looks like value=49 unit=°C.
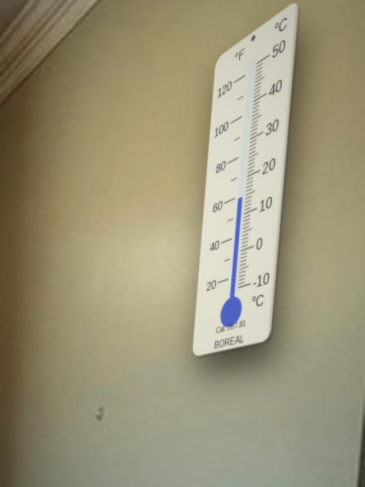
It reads value=15 unit=°C
